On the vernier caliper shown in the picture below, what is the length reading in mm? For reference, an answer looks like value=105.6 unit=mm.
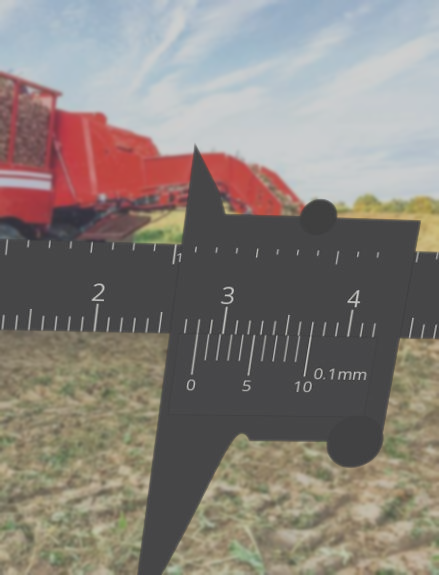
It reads value=28.0 unit=mm
